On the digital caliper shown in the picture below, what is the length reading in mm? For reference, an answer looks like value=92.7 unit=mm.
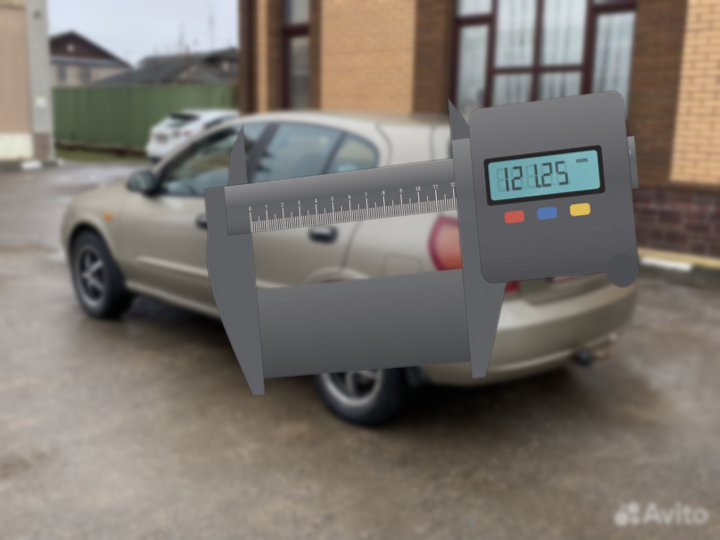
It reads value=121.25 unit=mm
